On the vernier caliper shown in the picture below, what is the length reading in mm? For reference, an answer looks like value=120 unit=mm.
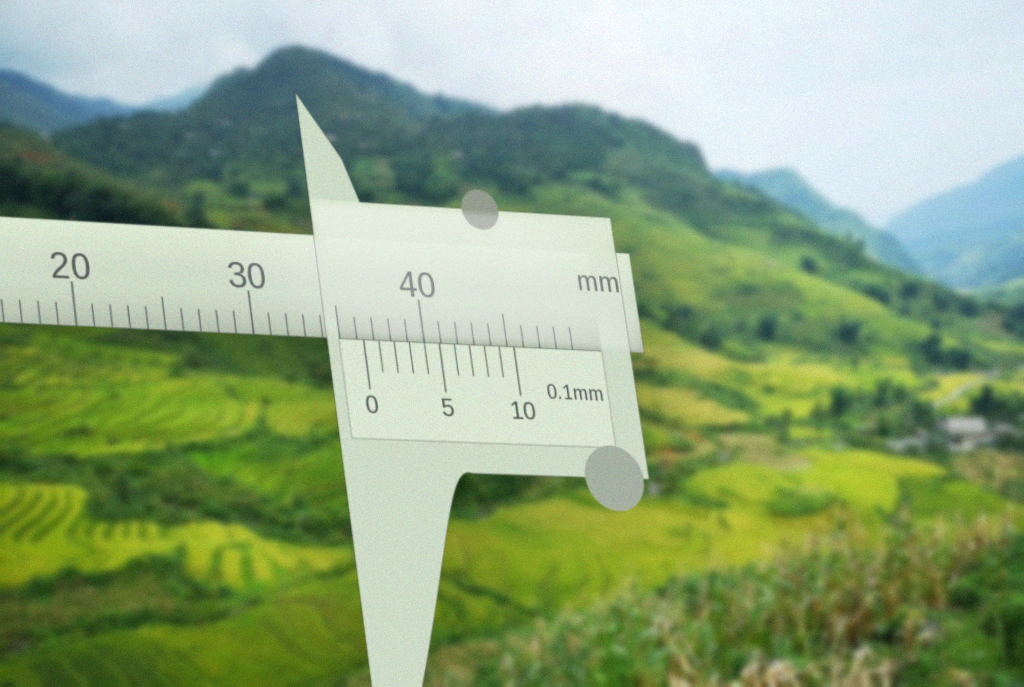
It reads value=36.4 unit=mm
